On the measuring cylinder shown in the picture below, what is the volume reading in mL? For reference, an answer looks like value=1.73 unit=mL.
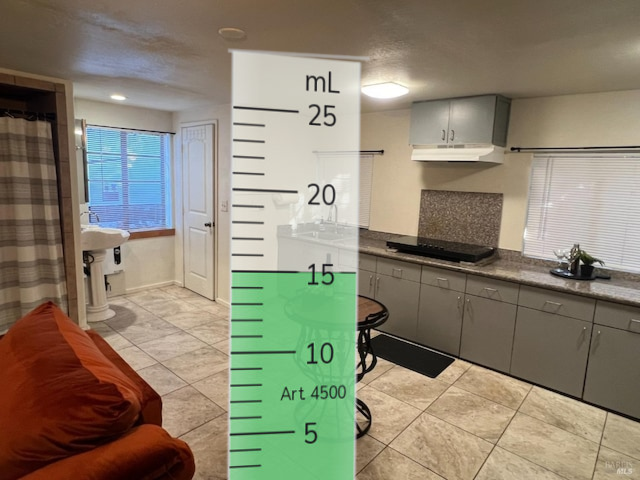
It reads value=15 unit=mL
